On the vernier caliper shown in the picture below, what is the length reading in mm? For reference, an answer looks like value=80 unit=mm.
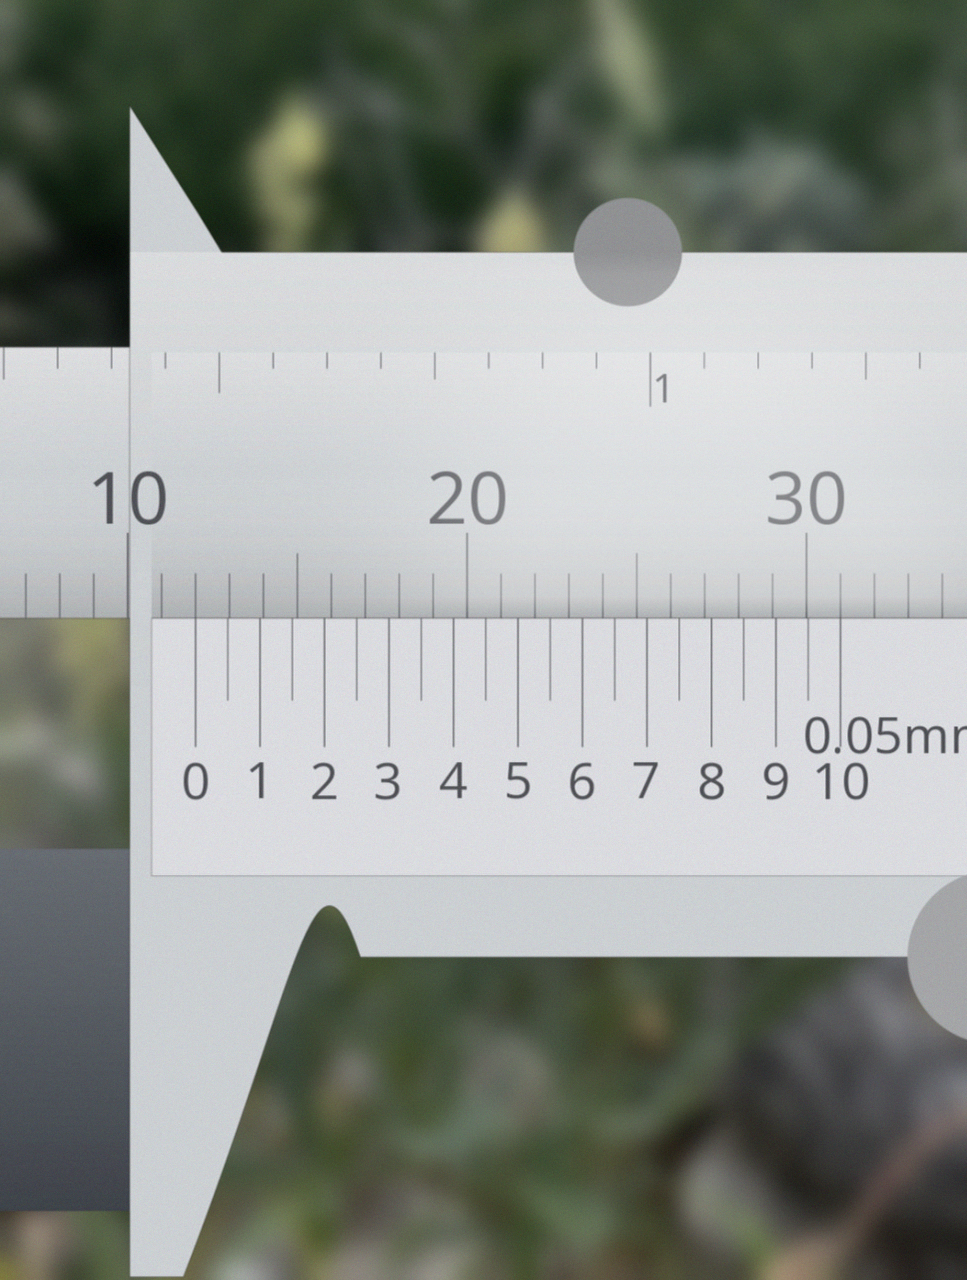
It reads value=12.00 unit=mm
